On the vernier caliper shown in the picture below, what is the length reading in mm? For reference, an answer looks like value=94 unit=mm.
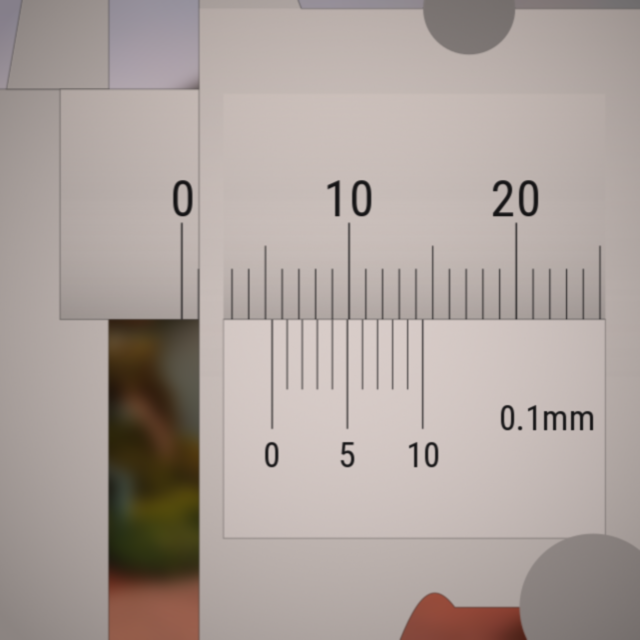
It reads value=5.4 unit=mm
